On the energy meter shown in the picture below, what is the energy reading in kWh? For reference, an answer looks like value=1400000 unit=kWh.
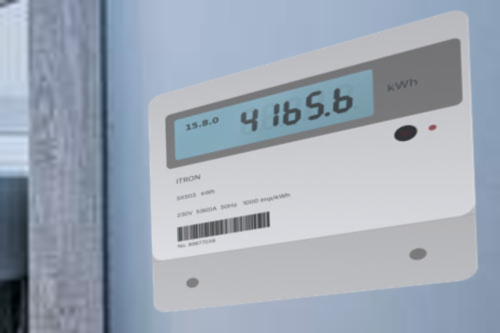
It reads value=4165.6 unit=kWh
